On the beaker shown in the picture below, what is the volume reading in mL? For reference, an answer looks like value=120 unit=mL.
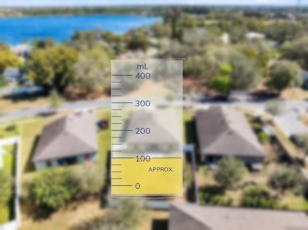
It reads value=100 unit=mL
